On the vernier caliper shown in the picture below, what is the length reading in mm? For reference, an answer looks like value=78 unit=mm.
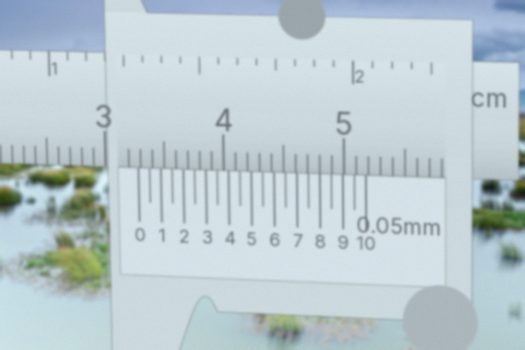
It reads value=32.8 unit=mm
